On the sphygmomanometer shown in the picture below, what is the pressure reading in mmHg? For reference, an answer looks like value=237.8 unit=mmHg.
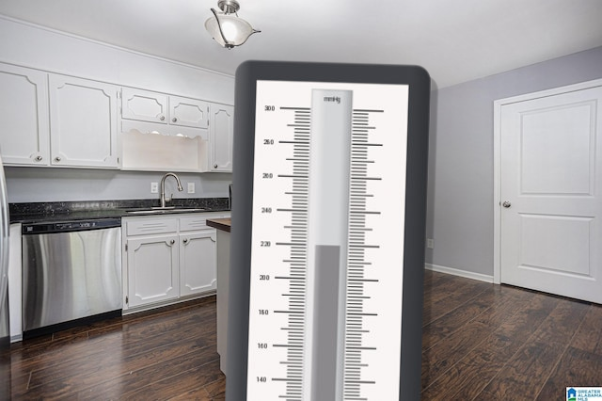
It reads value=220 unit=mmHg
